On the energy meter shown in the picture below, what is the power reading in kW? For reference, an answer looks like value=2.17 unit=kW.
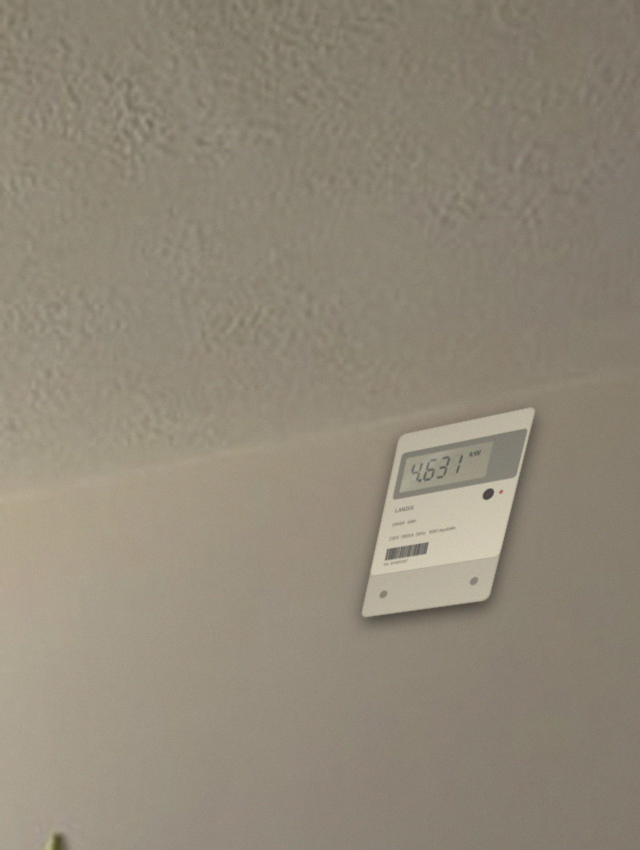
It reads value=4.631 unit=kW
